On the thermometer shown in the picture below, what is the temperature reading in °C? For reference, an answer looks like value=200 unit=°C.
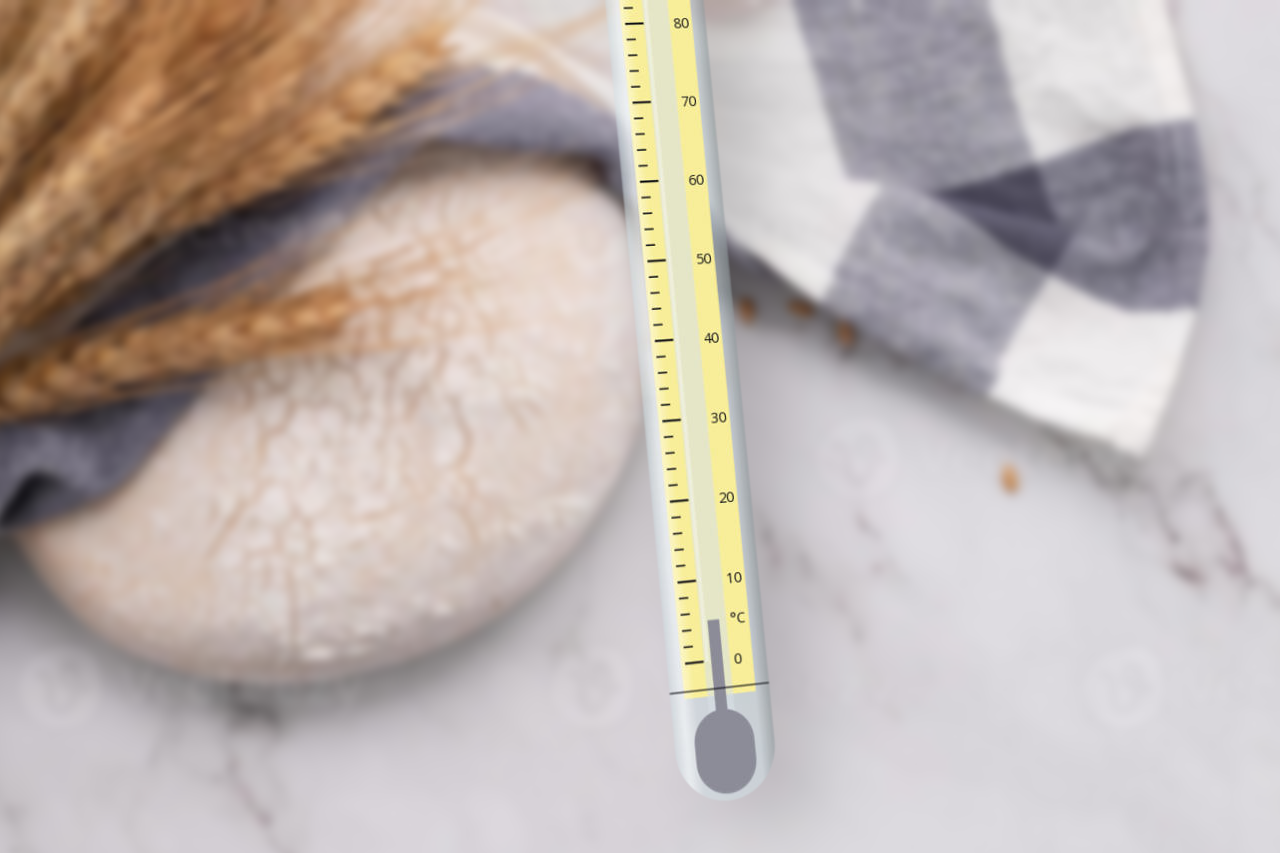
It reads value=5 unit=°C
